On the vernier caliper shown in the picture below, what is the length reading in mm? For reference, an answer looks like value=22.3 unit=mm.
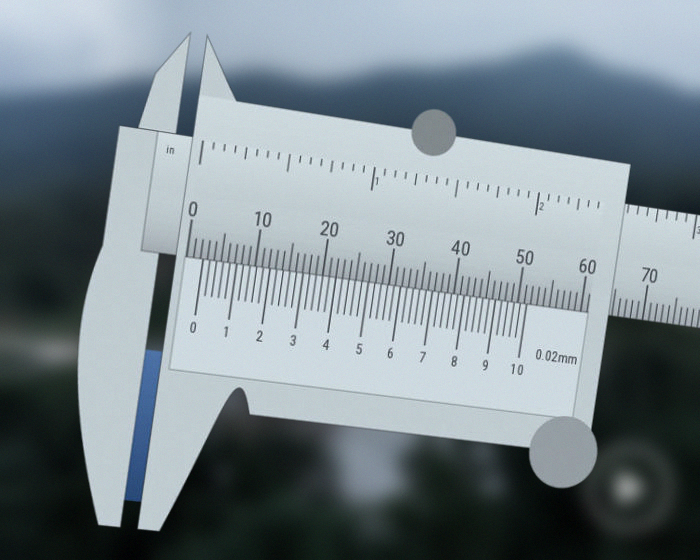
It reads value=2.4 unit=mm
